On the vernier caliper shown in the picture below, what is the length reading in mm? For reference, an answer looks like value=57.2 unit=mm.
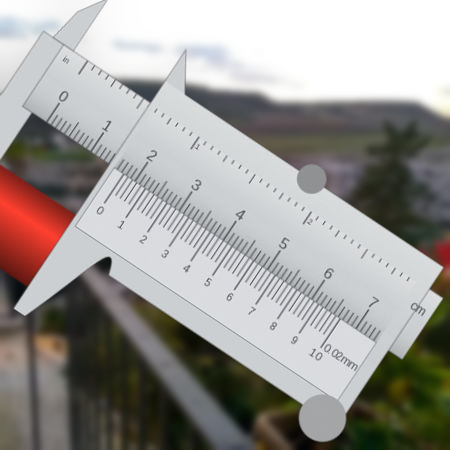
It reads value=17.5 unit=mm
